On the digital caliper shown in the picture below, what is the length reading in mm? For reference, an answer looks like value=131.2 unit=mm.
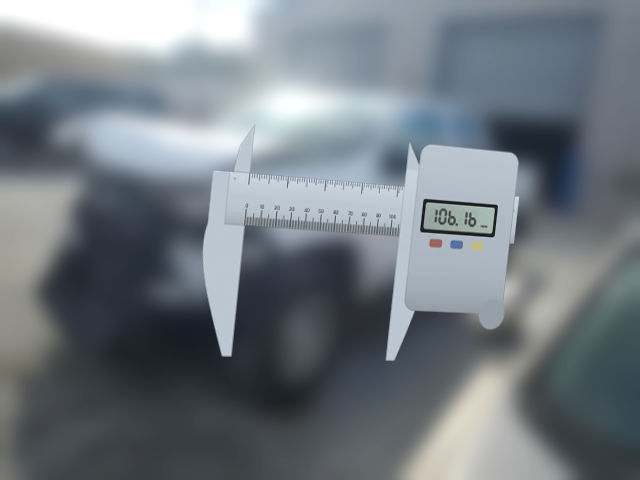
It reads value=106.16 unit=mm
